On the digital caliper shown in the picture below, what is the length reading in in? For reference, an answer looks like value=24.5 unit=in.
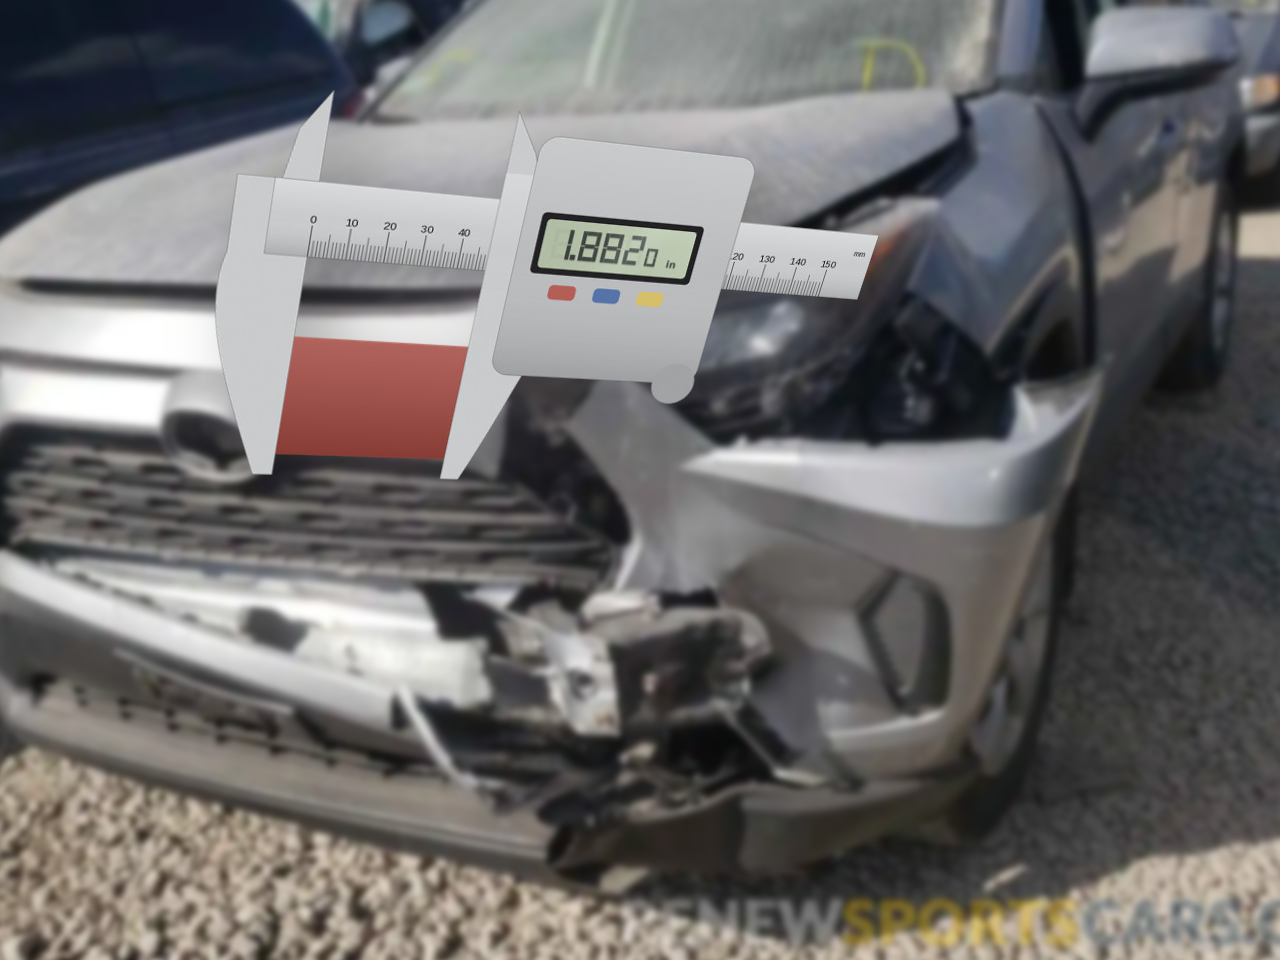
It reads value=1.8820 unit=in
